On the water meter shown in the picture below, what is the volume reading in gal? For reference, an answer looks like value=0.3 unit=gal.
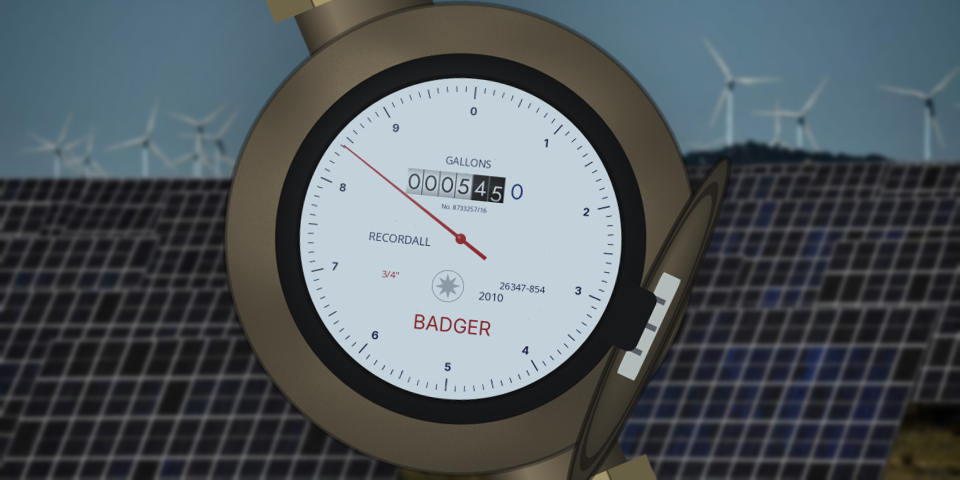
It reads value=5448.4 unit=gal
